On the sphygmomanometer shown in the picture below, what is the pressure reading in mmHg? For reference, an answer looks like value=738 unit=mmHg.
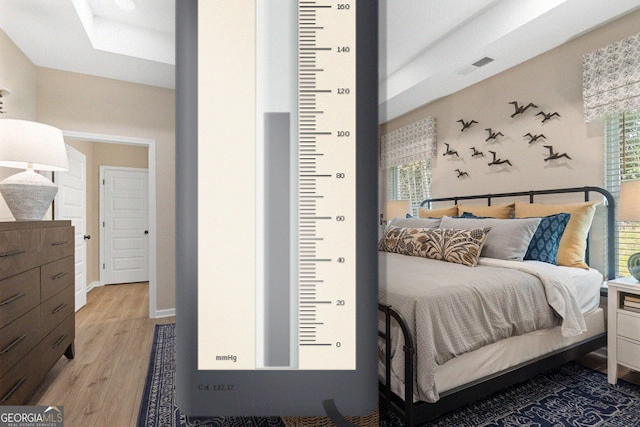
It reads value=110 unit=mmHg
